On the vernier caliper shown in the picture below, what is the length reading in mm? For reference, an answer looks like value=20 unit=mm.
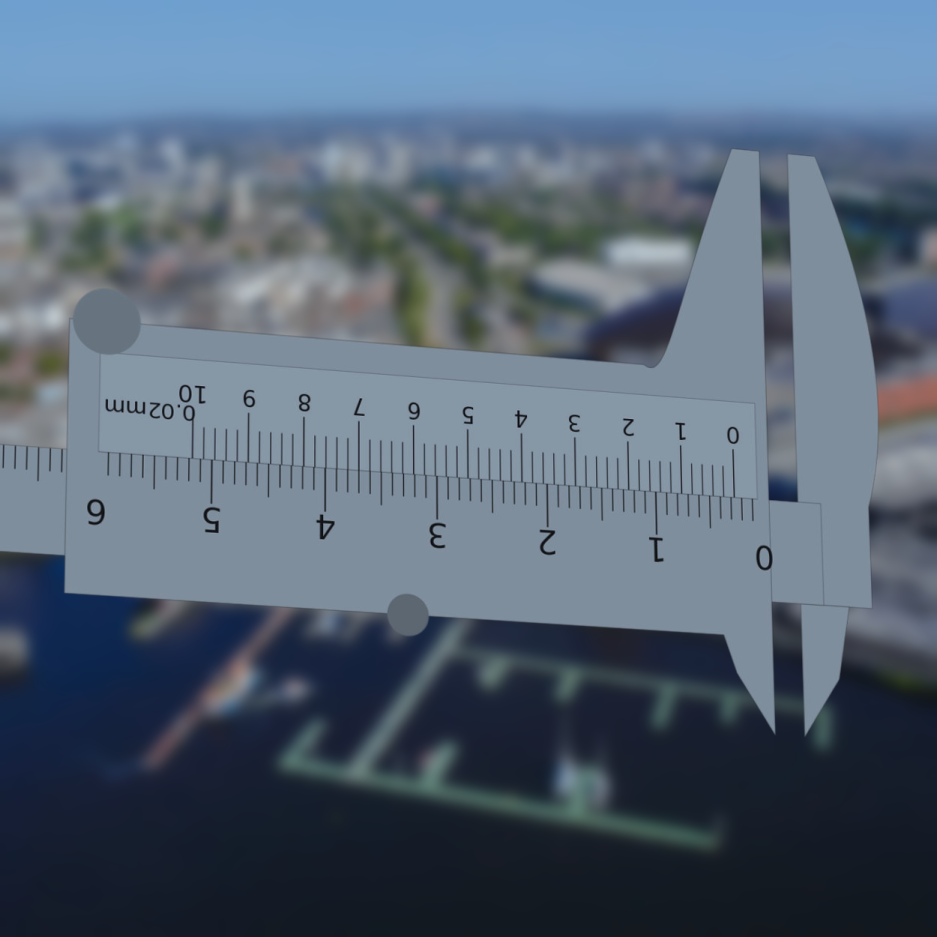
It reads value=2.7 unit=mm
